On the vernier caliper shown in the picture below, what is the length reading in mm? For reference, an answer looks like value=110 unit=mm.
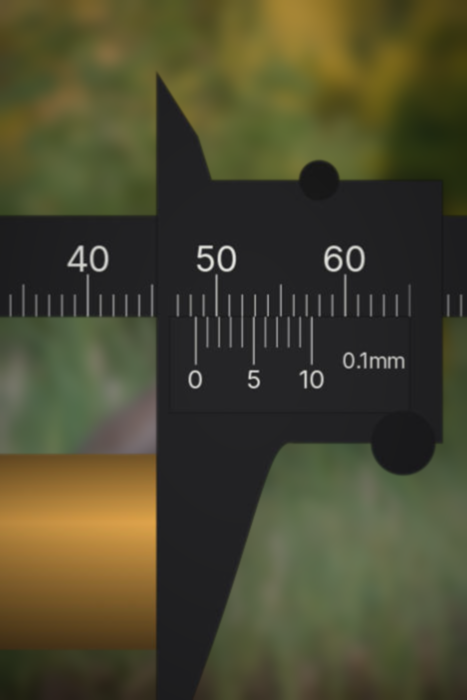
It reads value=48.4 unit=mm
